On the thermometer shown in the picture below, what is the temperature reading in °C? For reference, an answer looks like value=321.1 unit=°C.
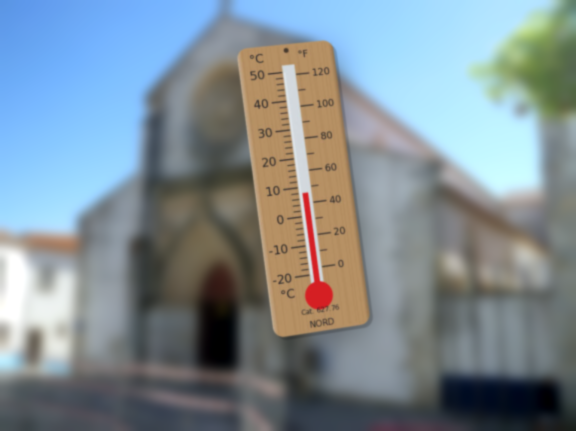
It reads value=8 unit=°C
